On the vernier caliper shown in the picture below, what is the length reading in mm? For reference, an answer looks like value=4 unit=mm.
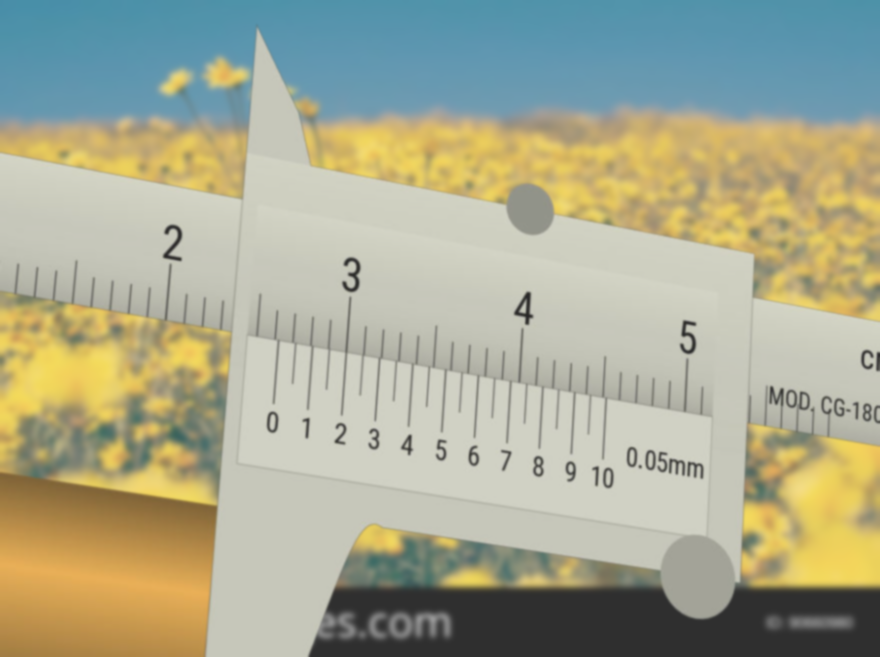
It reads value=26.2 unit=mm
